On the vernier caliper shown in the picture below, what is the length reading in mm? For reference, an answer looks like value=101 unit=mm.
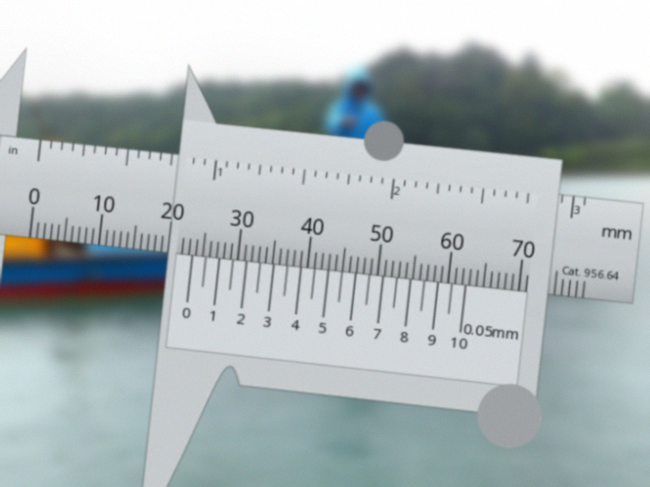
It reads value=23.5 unit=mm
